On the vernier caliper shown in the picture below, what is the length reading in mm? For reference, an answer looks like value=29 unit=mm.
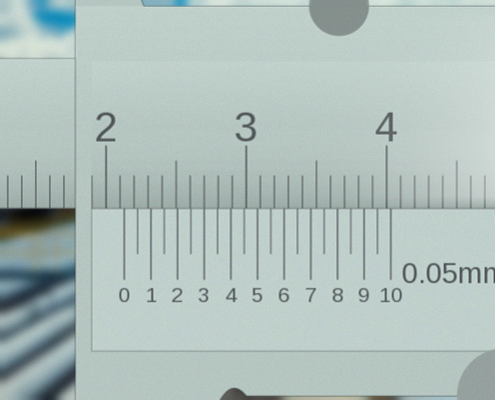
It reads value=21.3 unit=mm
